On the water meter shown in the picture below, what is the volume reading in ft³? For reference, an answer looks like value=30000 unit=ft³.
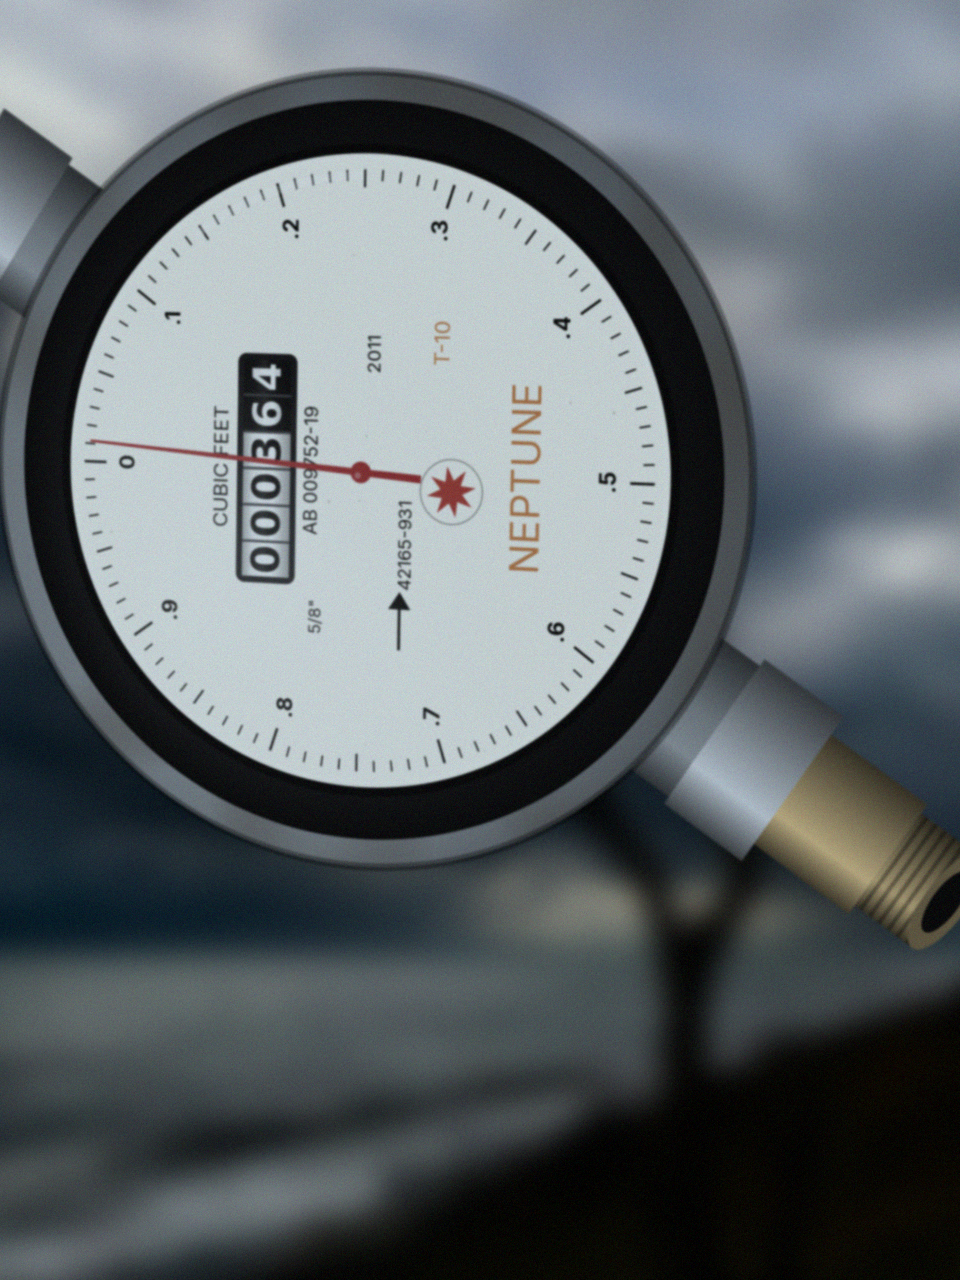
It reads value=364.01 unit=ft³
